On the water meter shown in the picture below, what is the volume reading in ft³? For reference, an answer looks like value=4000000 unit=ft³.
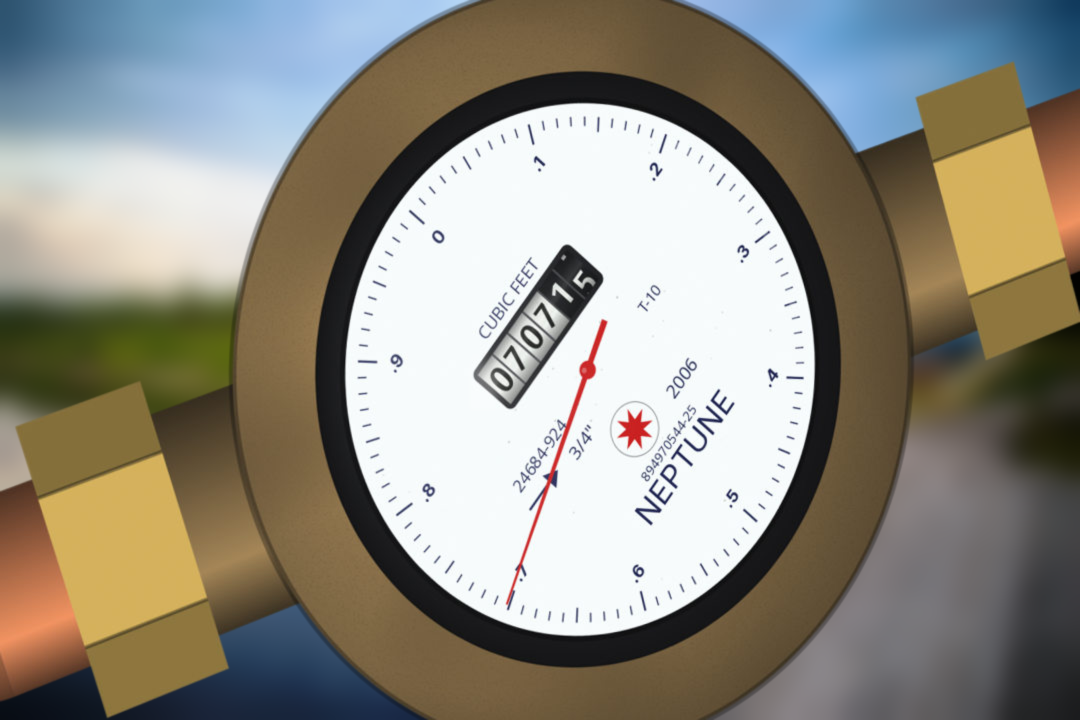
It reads value=70714.70 unit=ft³
